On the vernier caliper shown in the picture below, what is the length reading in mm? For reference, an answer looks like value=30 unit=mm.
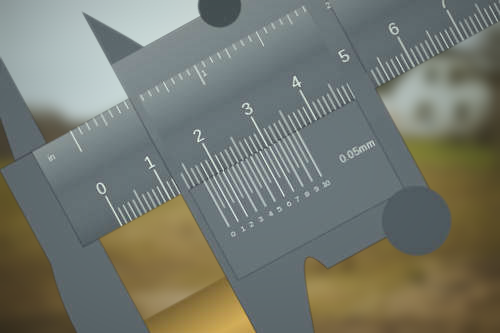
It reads value=17.0 unit=mm
